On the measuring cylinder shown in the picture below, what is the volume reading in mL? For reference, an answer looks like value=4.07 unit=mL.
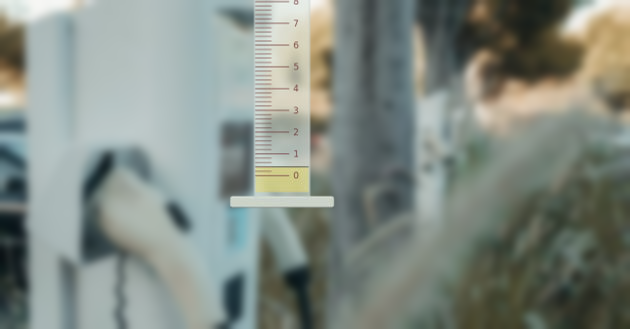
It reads value=0.4 unit=mL
